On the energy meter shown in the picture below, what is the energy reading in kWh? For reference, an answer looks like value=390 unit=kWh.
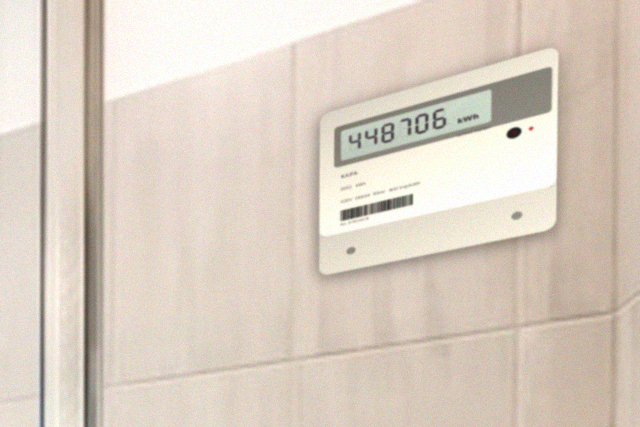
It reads value=448706 unit=kWh
